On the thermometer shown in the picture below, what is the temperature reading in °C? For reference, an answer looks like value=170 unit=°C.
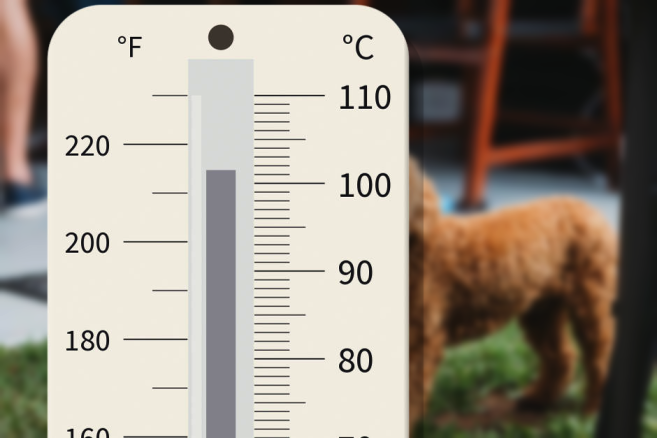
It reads value=101.5 unit=°C
